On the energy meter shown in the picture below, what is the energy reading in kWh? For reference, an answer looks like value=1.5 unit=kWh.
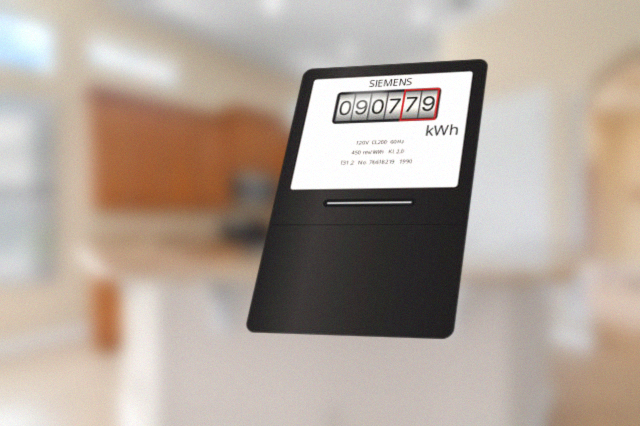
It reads value=907.79 unit=kWh
